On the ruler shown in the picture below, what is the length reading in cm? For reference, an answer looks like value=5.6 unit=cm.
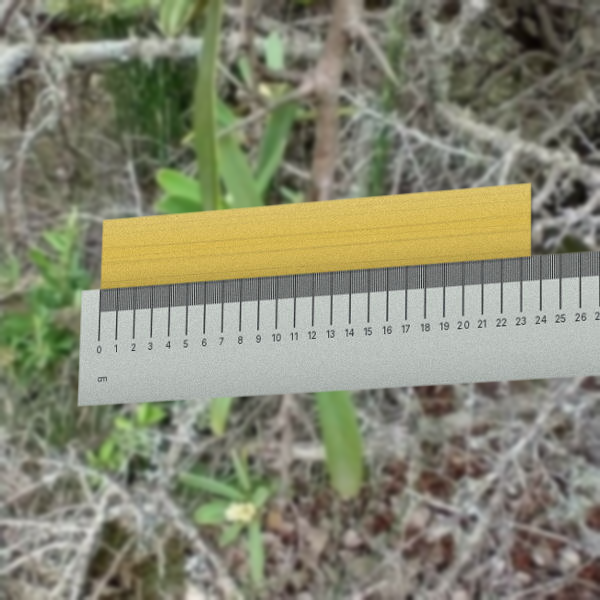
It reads value=23.5 unit=cm
